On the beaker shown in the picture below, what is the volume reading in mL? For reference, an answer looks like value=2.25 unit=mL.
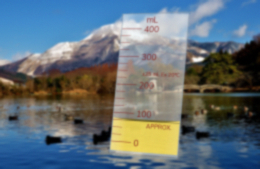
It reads value=75 unit=mL
